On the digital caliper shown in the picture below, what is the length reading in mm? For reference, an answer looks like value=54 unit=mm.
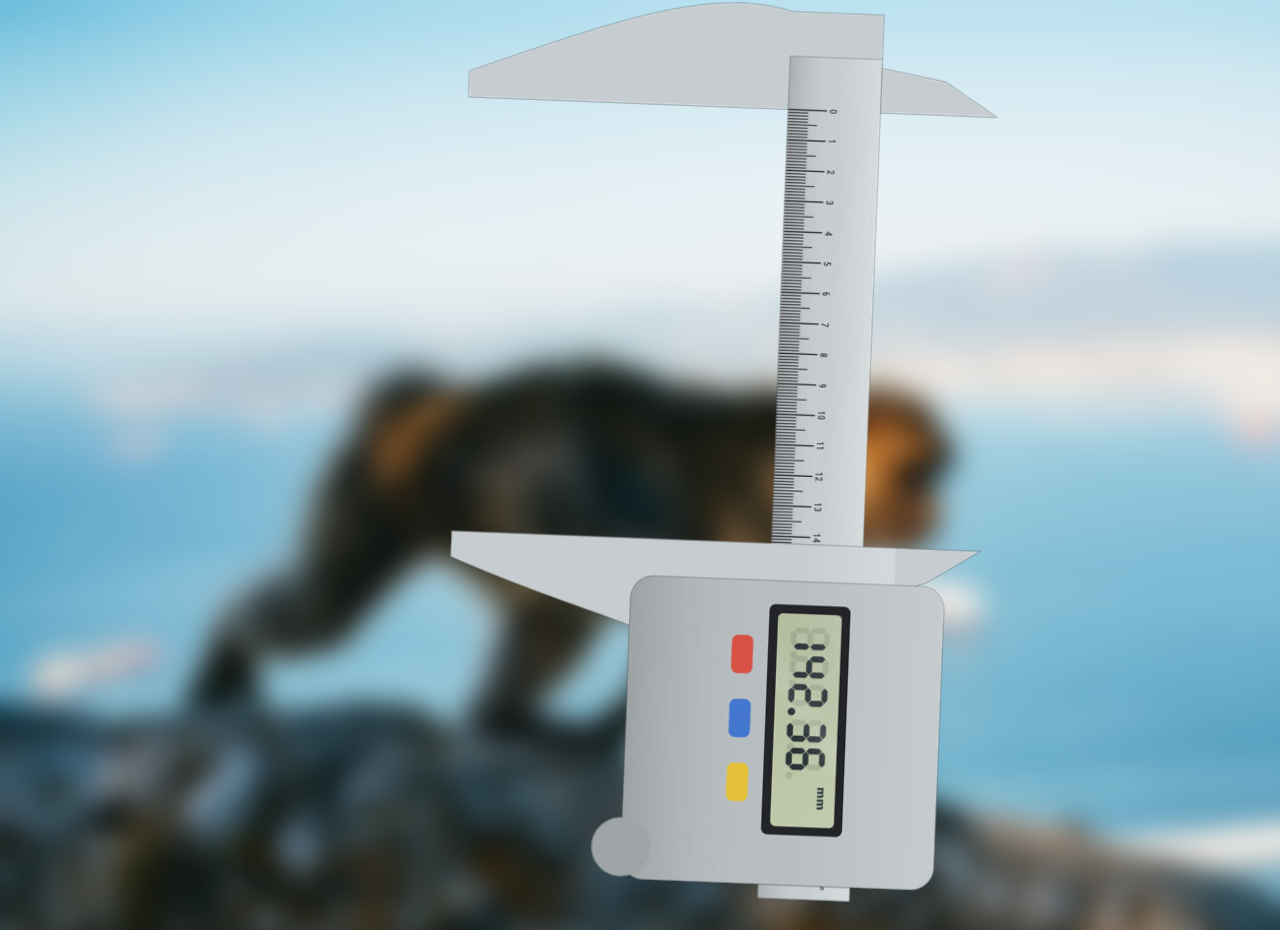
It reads value=142.36 unit=mm
